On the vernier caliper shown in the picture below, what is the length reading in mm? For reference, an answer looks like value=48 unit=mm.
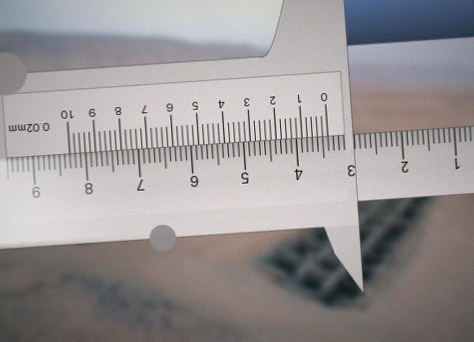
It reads value=34.0 unit=mm
